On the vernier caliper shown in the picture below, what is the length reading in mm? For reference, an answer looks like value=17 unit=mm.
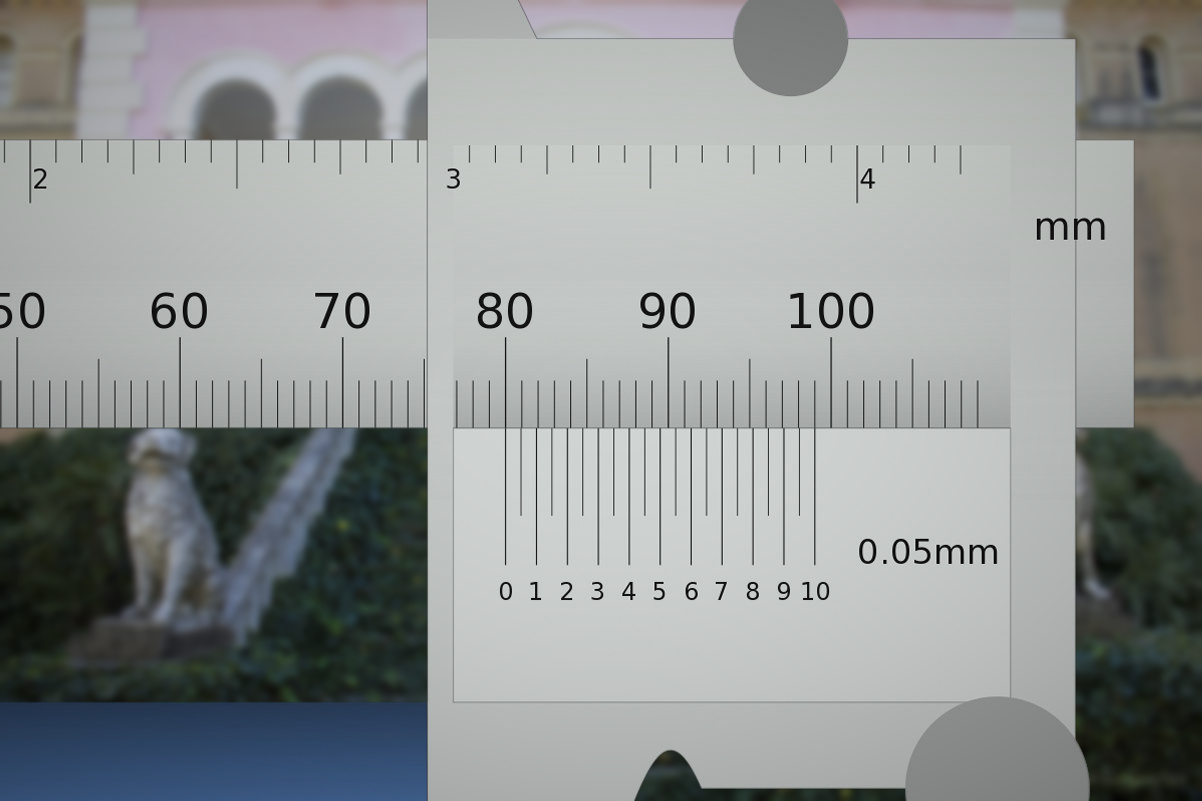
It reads value=80.0 unit=mm
